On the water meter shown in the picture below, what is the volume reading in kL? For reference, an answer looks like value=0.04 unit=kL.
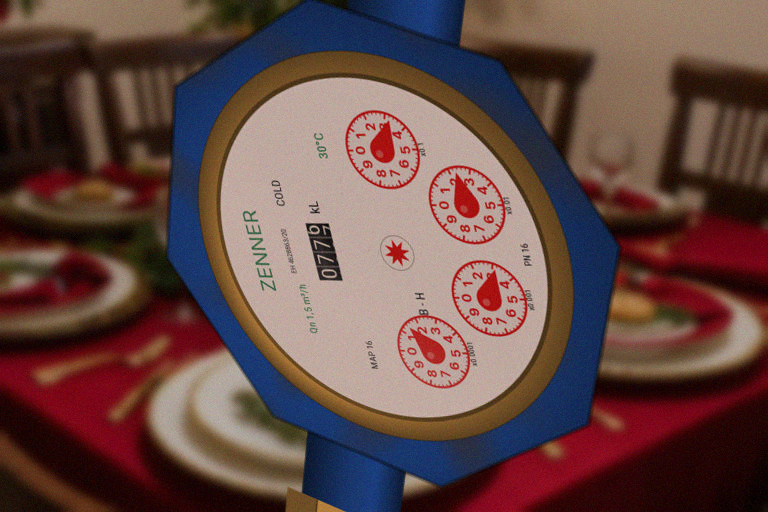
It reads value=776.3231 unit=kL
